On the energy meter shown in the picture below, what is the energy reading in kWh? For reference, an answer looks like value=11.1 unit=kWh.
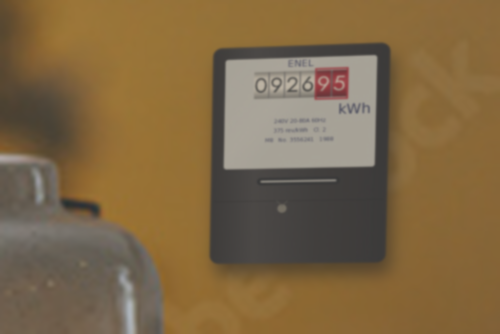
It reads value=926.95 unit=kWh
